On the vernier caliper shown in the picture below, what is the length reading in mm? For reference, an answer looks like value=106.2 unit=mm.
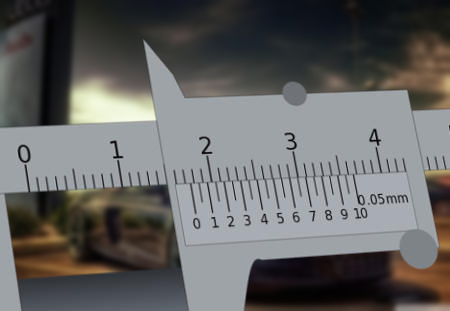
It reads value=17.6 unit=mm
